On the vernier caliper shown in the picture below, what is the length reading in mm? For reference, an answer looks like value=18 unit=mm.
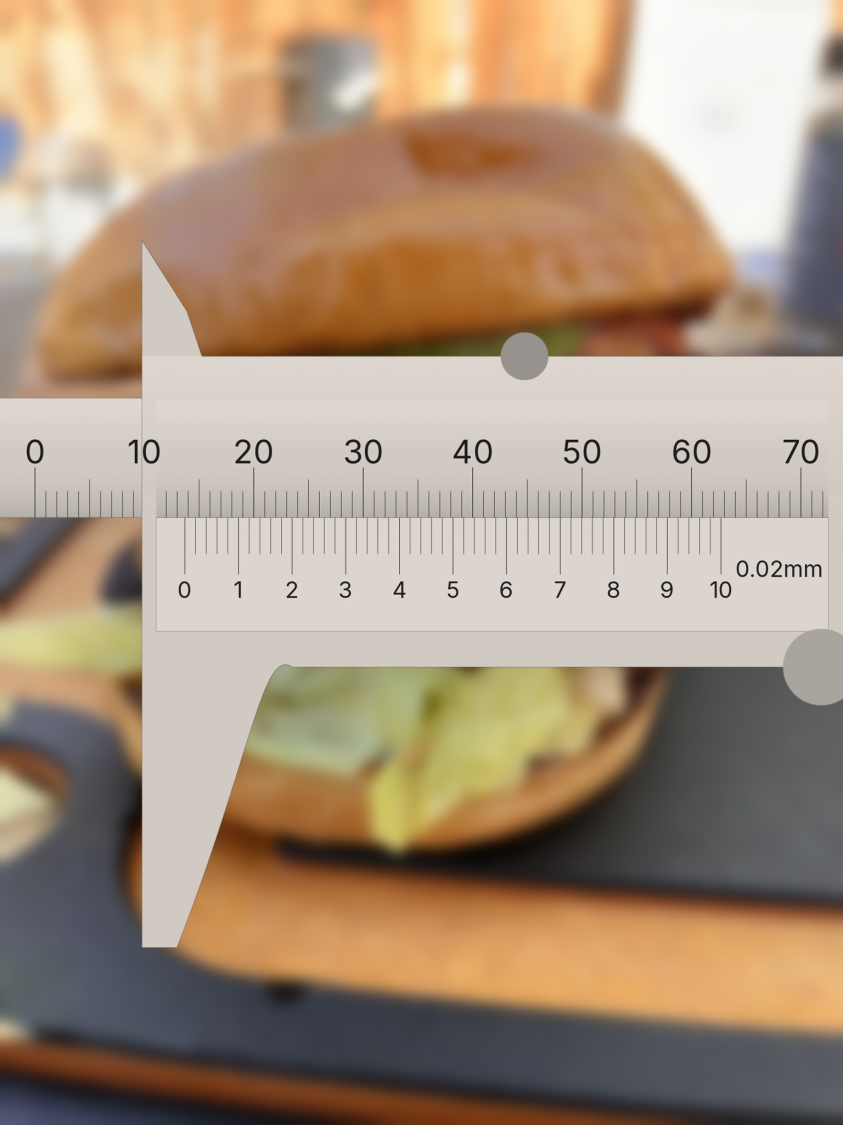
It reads value=13.7 unit=mm
